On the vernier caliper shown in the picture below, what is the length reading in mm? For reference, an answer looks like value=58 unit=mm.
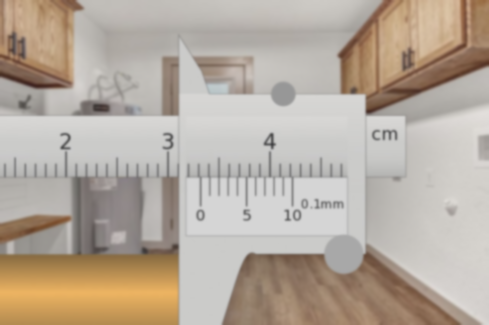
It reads value=33.2 unit=mm
